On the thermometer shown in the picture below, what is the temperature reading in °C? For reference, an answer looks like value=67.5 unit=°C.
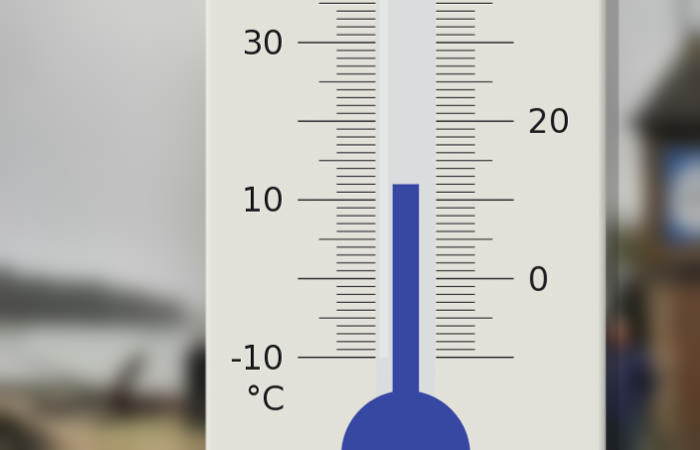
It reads value=12 unit=°C
